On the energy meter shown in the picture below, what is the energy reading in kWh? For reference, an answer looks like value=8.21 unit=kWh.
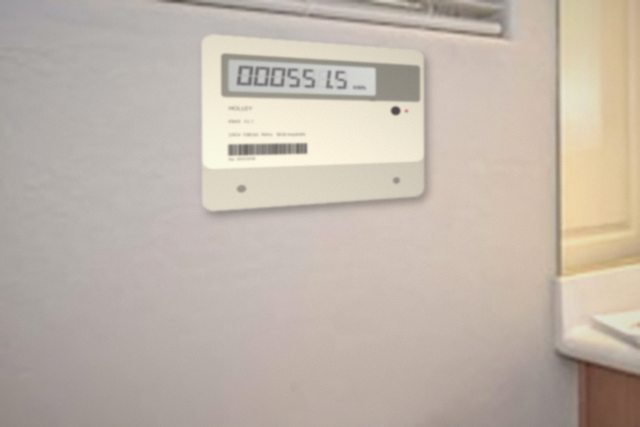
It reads value=551.5 unit=kWh
